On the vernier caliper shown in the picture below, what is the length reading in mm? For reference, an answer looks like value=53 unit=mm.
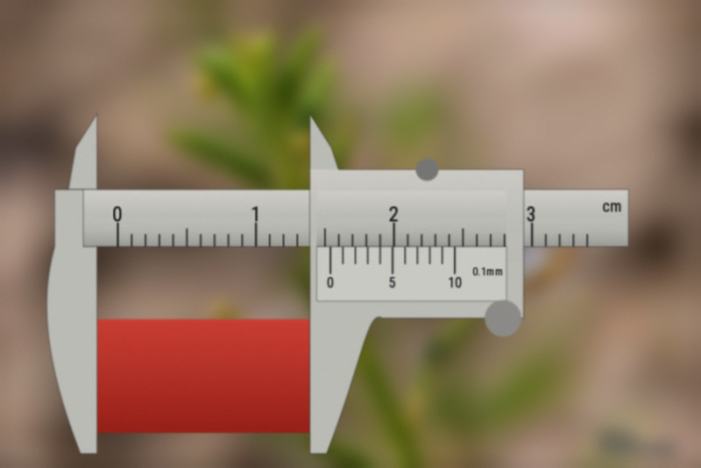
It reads value=15.4 unit=mm
